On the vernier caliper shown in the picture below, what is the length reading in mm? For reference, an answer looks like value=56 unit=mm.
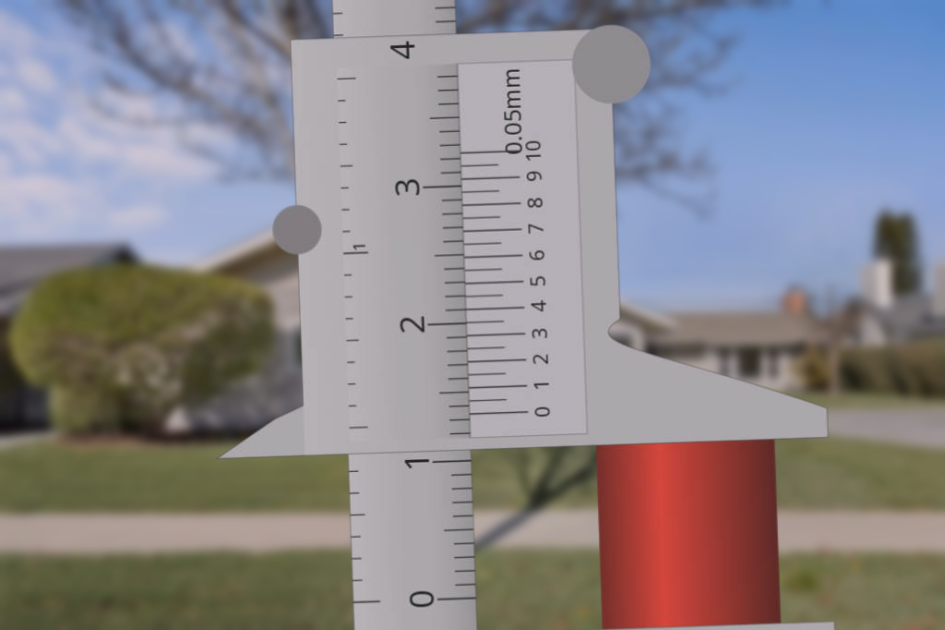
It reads value=13.4 unit=mm
